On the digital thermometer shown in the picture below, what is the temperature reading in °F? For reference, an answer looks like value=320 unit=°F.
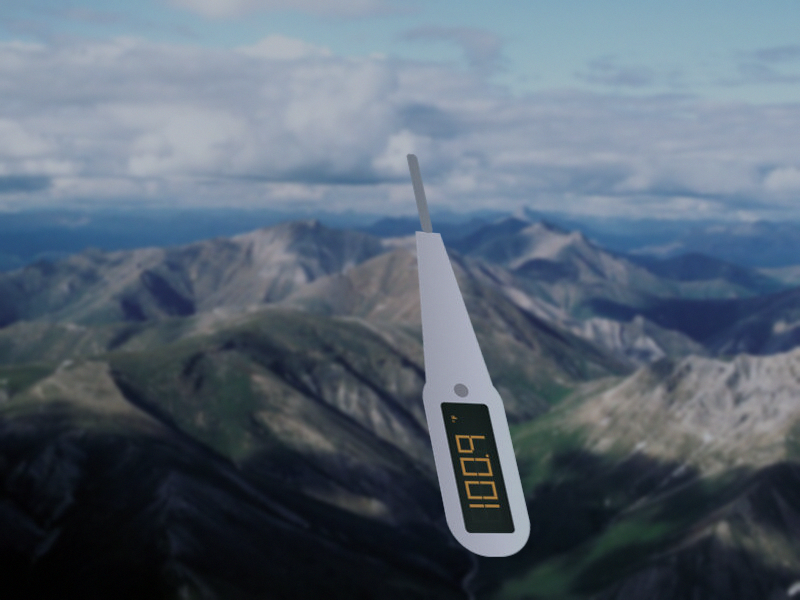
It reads value=100.9 unit=°F
